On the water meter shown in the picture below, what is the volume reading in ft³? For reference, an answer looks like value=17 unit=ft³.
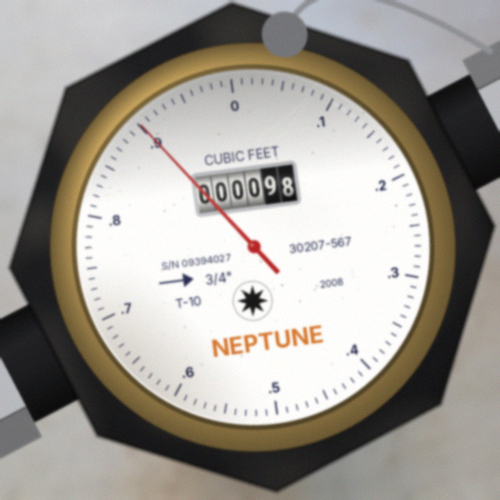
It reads value=97.90 unit=ft³
